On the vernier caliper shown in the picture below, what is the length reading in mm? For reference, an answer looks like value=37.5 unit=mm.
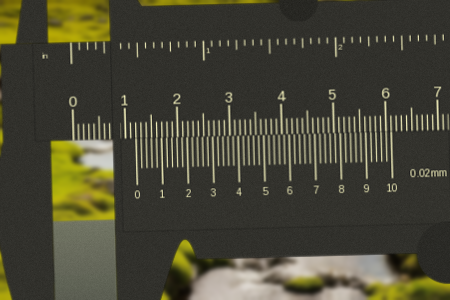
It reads value=12.0 unit=mm
